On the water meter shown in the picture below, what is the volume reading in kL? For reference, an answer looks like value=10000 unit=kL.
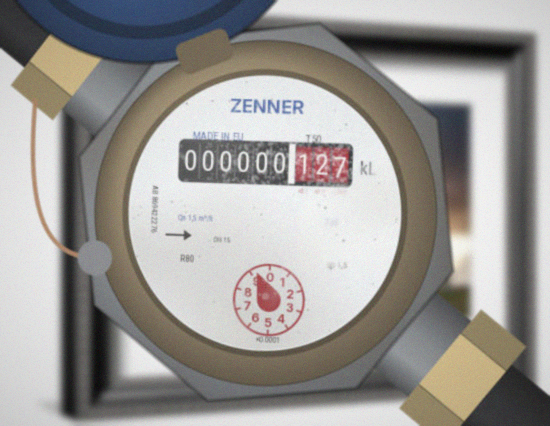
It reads value=0.1269 unit=kL
